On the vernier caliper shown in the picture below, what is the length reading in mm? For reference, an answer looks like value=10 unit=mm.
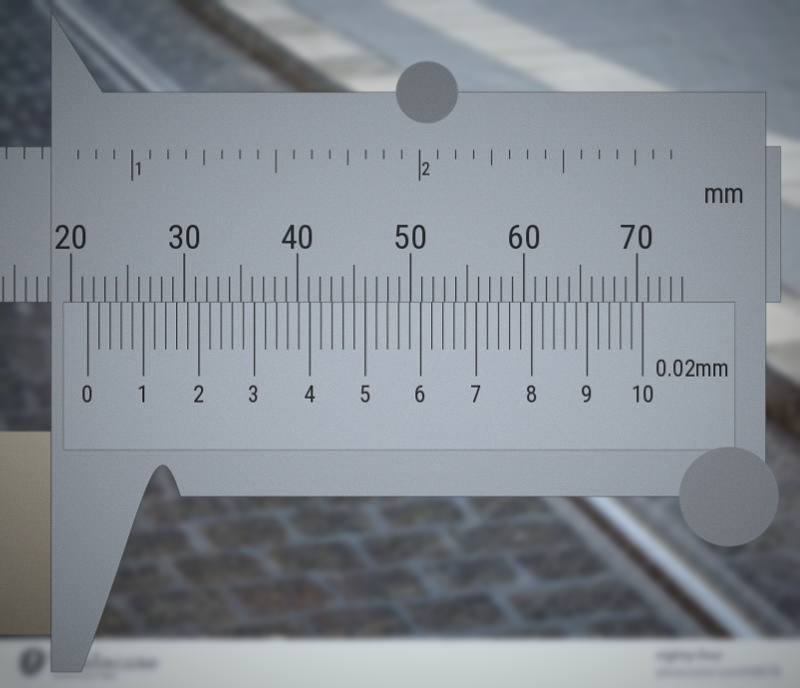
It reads value=21.5 unit=mm
